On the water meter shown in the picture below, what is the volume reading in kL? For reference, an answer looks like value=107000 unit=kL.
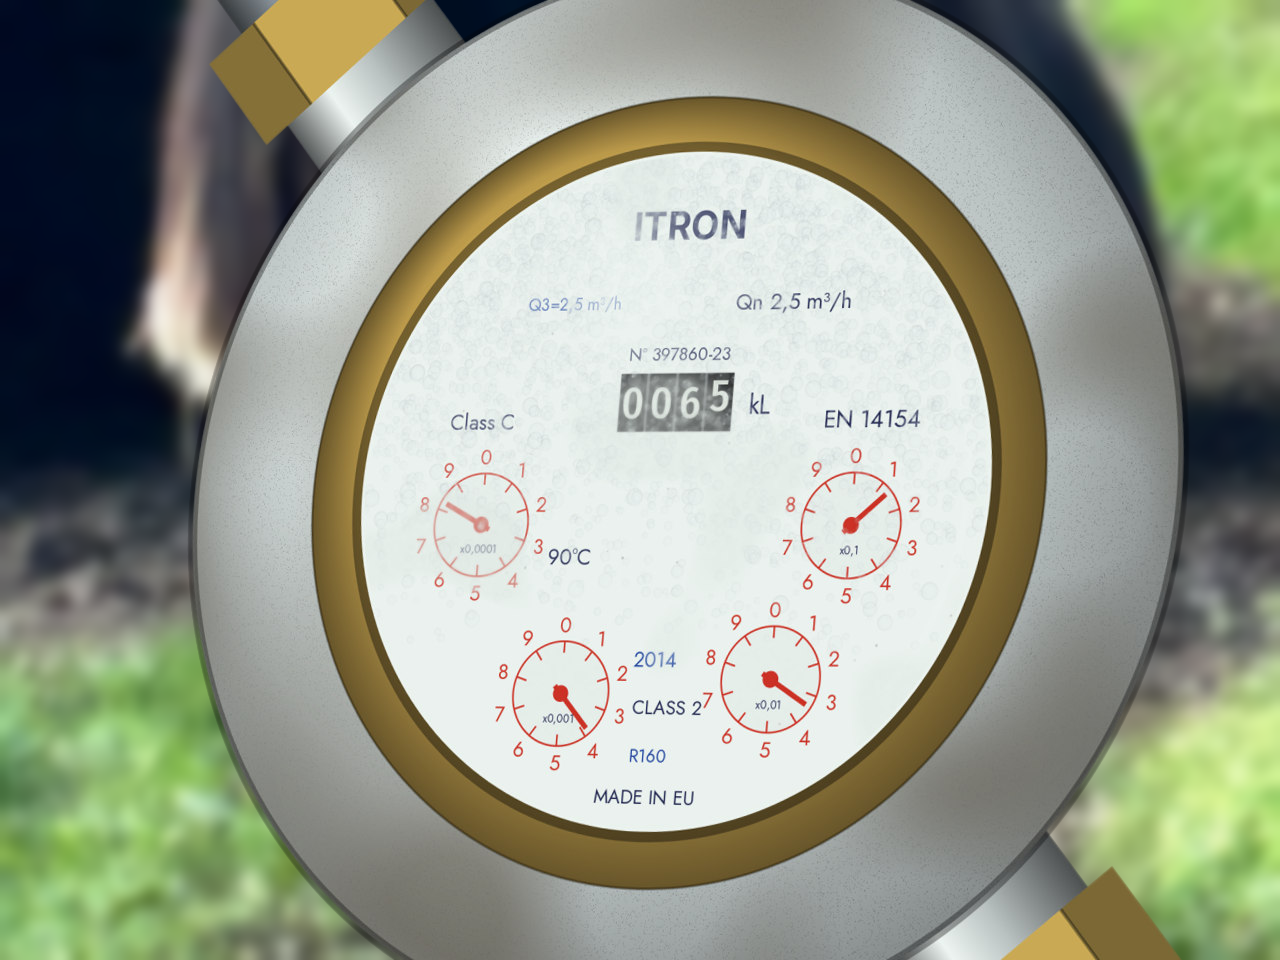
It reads value=65.1338 unit=kL
